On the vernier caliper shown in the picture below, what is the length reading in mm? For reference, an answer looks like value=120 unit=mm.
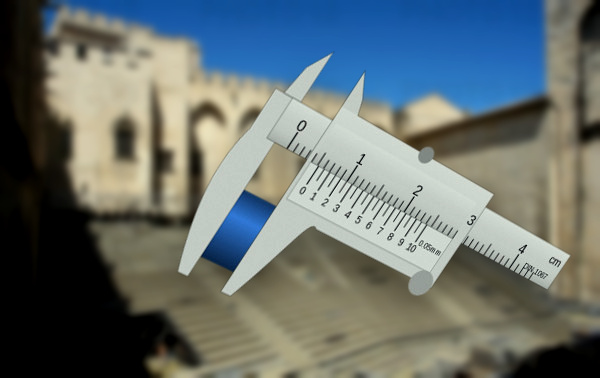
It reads value=5.2 unit=mm
